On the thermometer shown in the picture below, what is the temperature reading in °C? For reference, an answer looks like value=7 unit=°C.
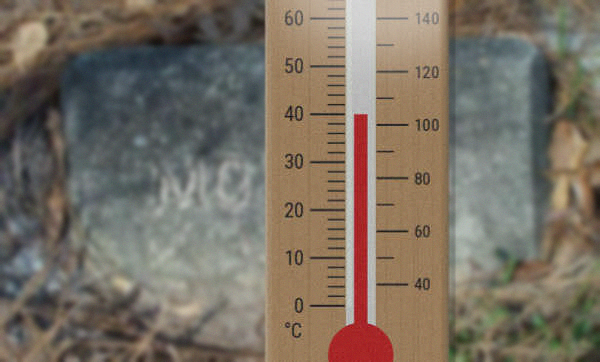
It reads value=40 unit=°C
